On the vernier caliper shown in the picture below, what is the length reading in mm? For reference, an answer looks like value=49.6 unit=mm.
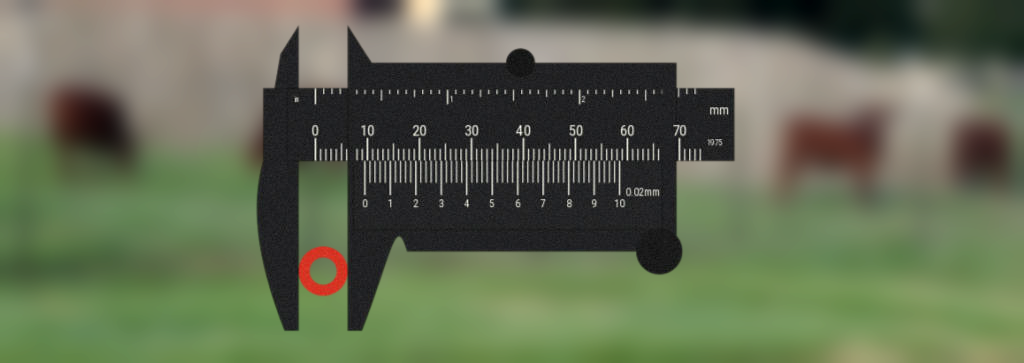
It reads value=9.5 unit=mm
